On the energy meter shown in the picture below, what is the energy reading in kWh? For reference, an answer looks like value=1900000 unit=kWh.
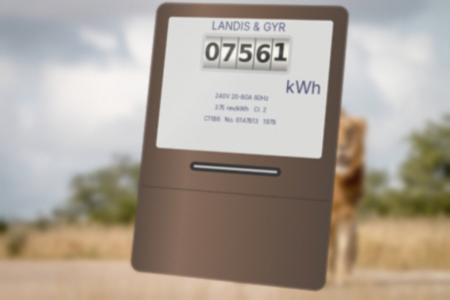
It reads value=7561 unit=kWh
